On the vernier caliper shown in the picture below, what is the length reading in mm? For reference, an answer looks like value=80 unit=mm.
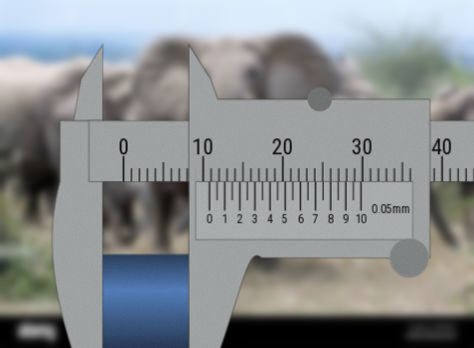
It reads value=10.8 unit=mm
